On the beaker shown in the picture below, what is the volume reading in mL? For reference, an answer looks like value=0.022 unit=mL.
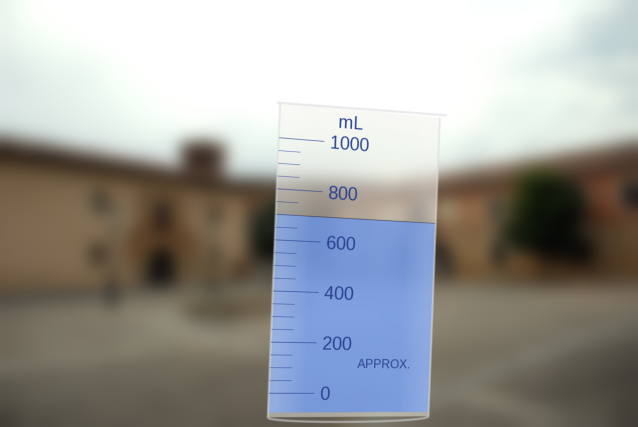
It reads value=700 unit=mL
